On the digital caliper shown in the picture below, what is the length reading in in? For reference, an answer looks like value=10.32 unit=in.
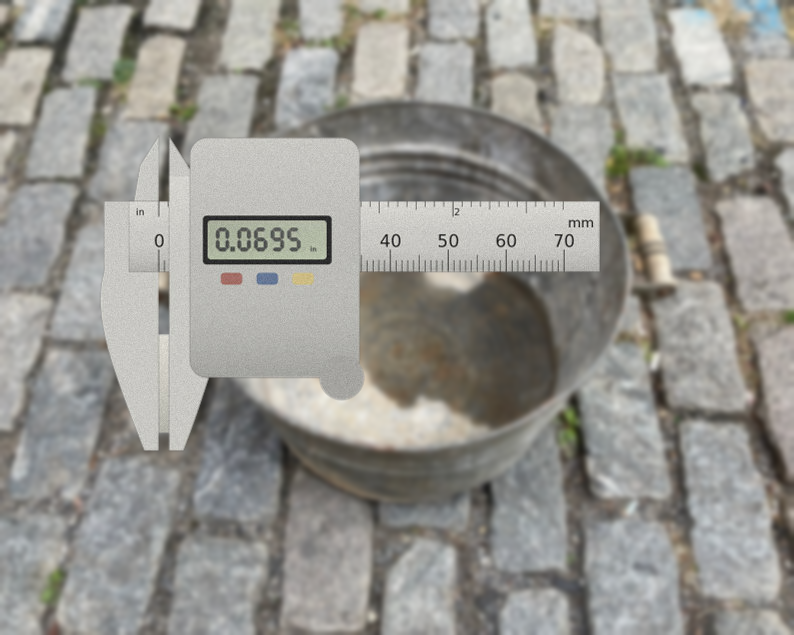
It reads value=0.0695 unit=in
